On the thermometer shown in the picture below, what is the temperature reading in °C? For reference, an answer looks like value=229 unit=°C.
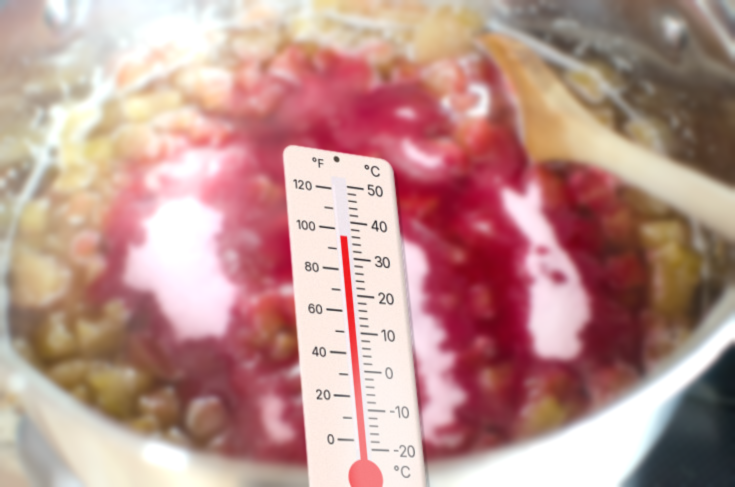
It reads value=36 unit=°C
